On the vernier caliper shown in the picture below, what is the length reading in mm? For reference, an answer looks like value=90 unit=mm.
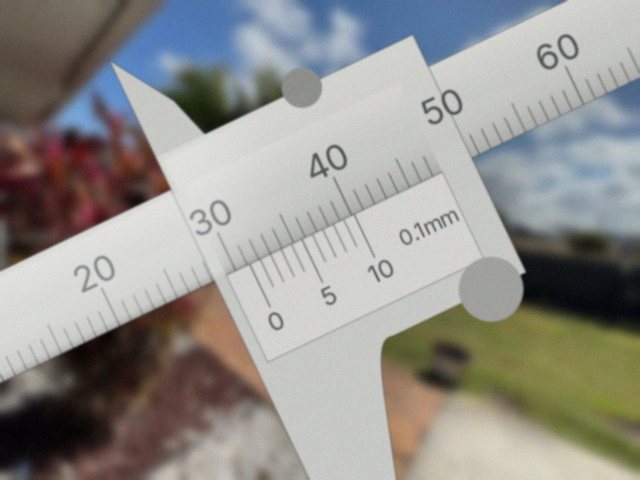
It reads value=31.2 unit=mm
